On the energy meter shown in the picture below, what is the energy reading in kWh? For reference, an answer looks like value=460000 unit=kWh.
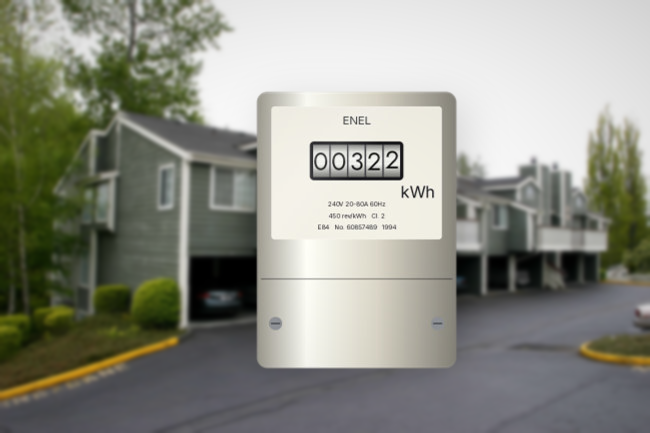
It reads value=322 unit=kWh
